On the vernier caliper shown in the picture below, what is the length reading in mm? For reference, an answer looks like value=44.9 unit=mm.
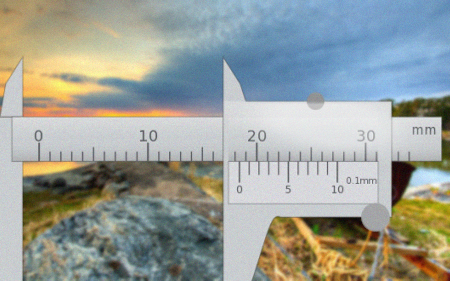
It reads value=18.4 unit=mm
